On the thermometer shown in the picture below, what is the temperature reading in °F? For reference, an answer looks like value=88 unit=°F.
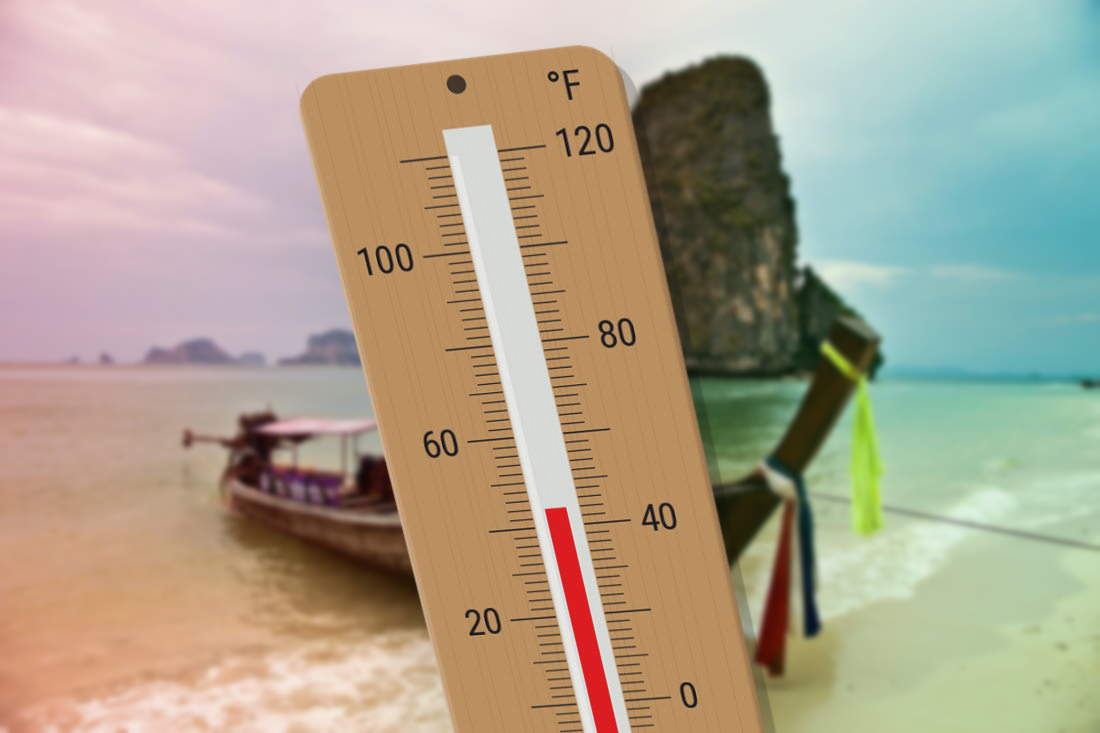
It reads value=44 unit=°F
